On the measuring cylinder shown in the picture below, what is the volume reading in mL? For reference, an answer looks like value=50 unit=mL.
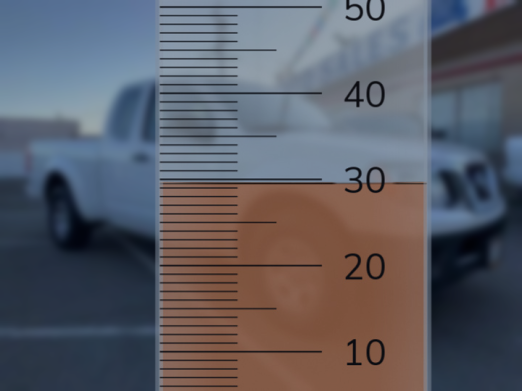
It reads value=29.5 unit=mL
